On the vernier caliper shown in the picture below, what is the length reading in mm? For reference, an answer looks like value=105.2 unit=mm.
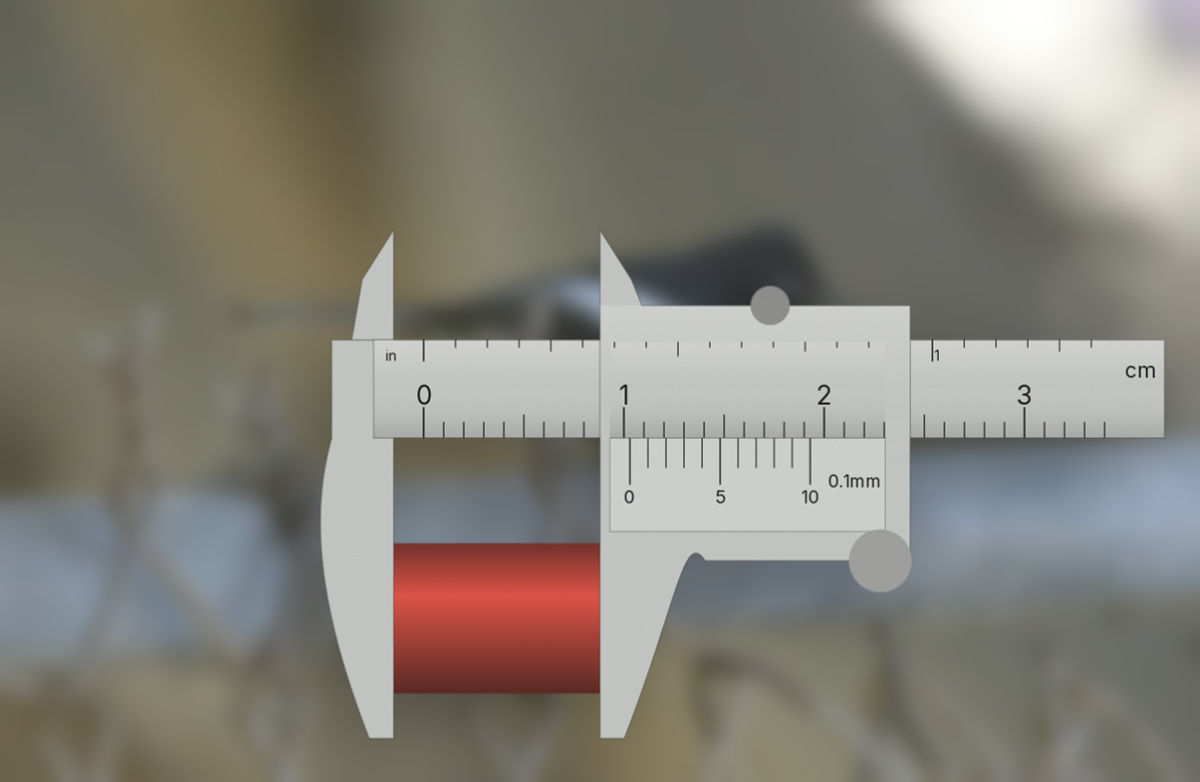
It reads value=10.3 unit=mm
